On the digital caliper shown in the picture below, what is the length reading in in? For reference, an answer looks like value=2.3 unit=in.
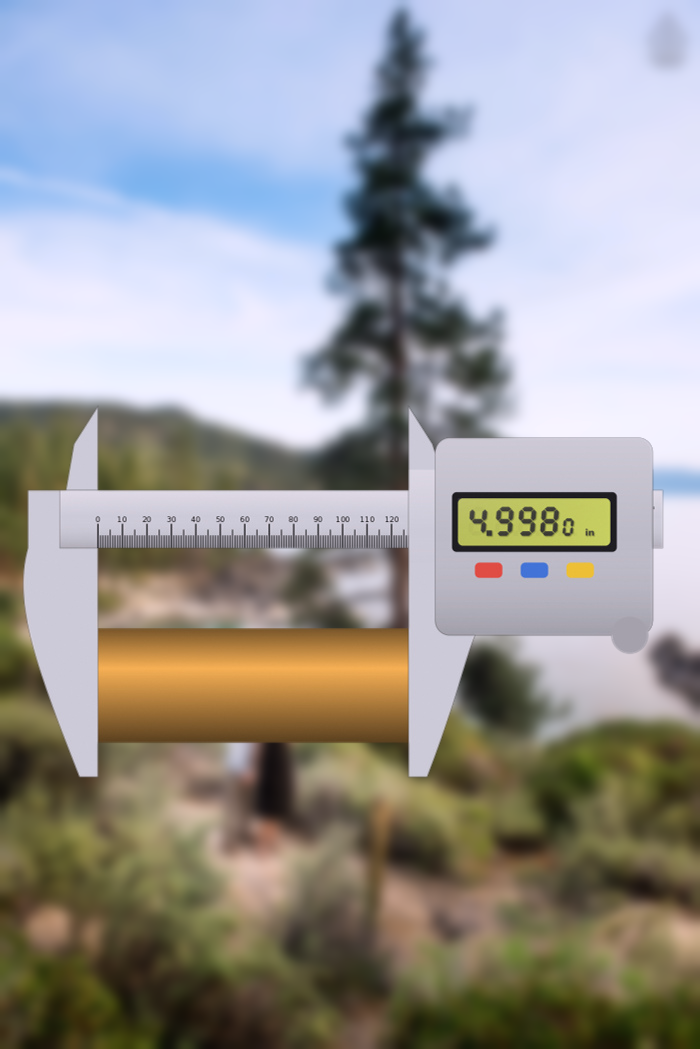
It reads value=4.9980 unit=in
